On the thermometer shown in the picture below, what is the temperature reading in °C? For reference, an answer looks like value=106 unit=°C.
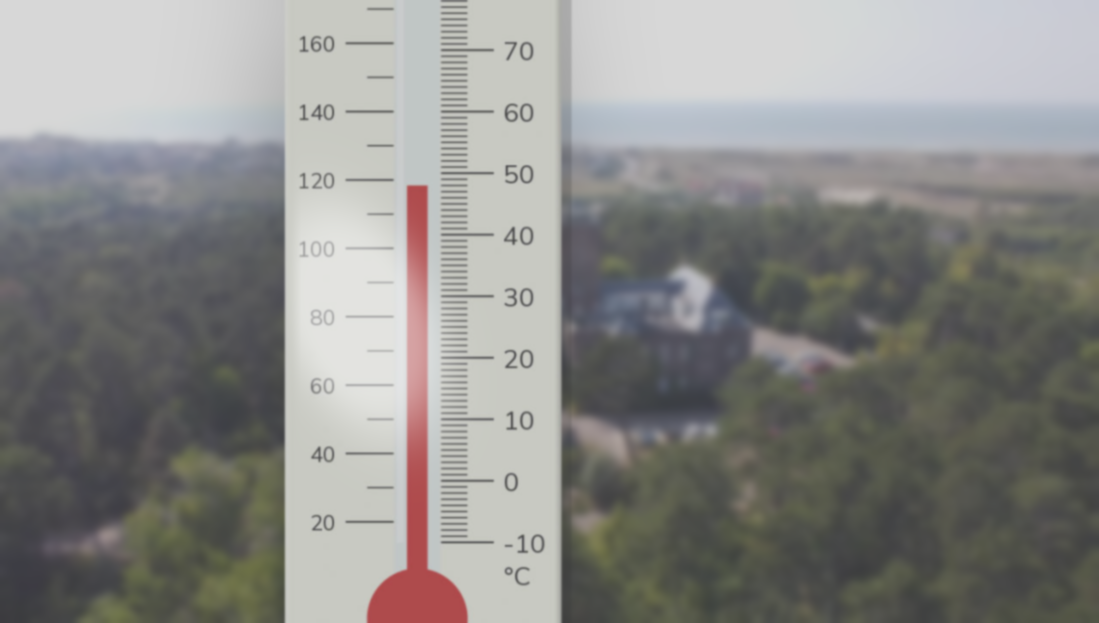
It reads value=48 unit=°C
